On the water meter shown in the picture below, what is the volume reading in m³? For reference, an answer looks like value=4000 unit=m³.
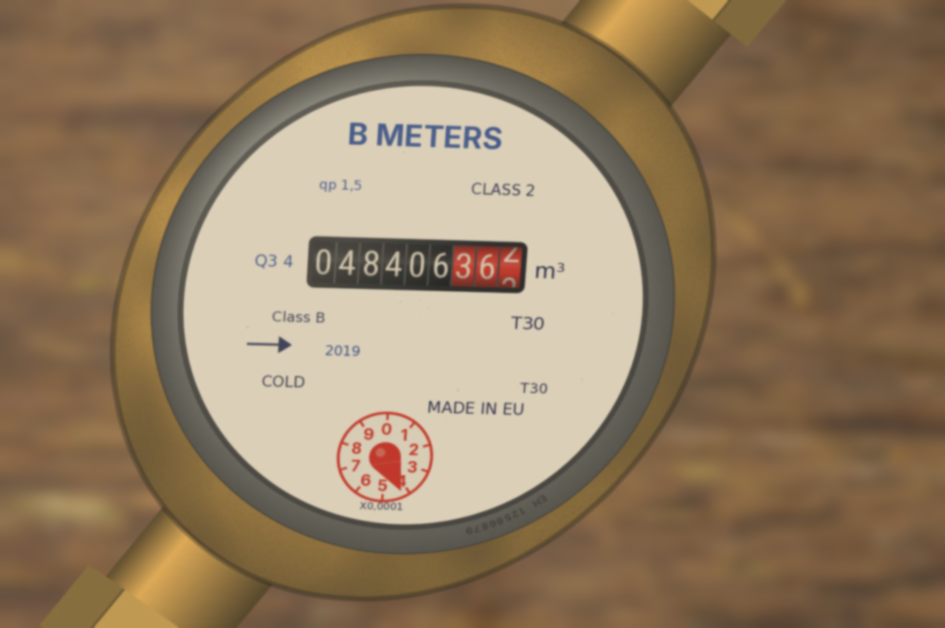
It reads value=48406.3624 unit=m³
